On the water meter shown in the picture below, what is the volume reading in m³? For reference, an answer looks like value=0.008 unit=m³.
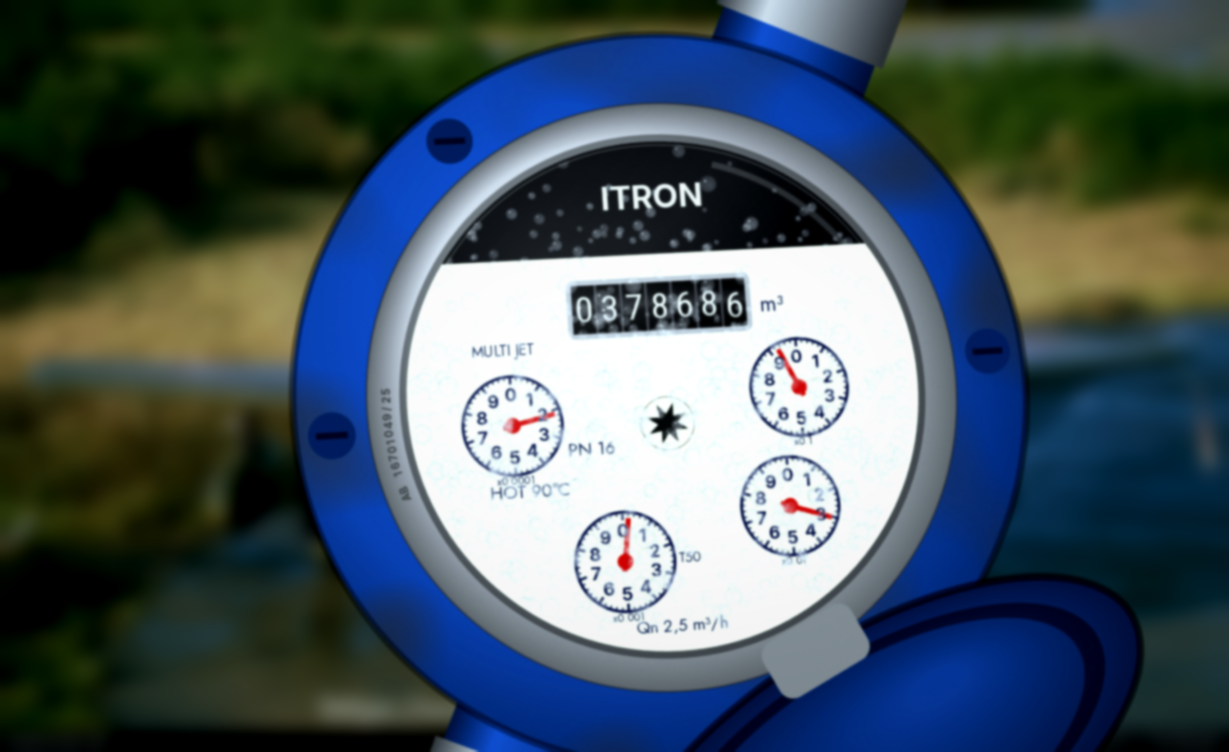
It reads value=378685.9302 unit=m³
